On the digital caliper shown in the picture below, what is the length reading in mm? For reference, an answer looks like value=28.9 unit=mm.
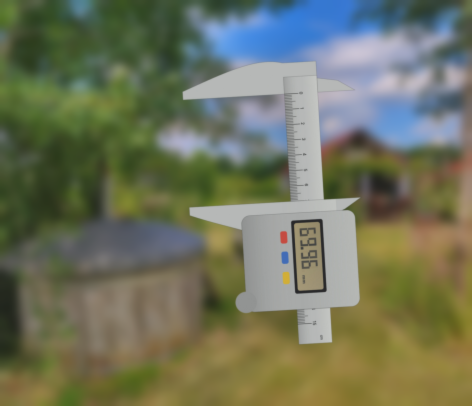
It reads value=69.96 unit=mm
